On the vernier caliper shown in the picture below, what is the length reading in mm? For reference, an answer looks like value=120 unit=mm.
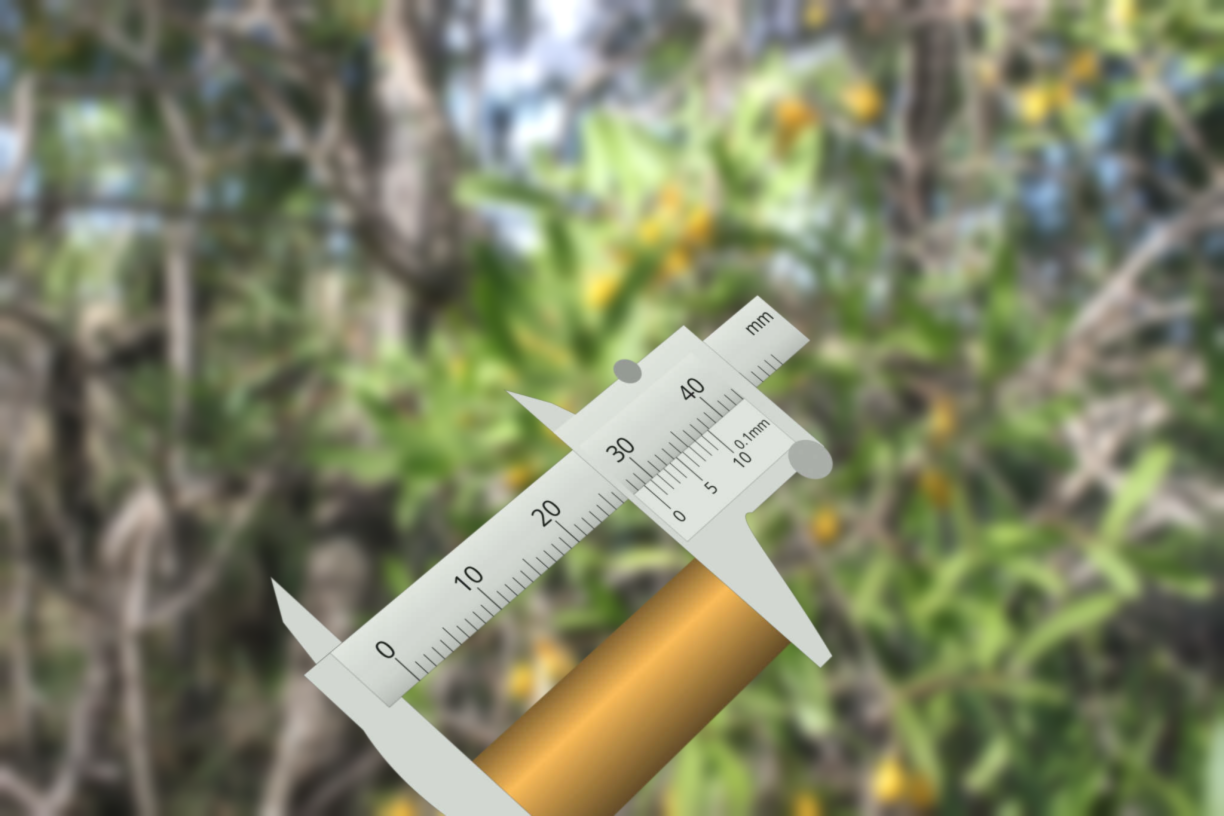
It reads value=28.8 unit=mm
